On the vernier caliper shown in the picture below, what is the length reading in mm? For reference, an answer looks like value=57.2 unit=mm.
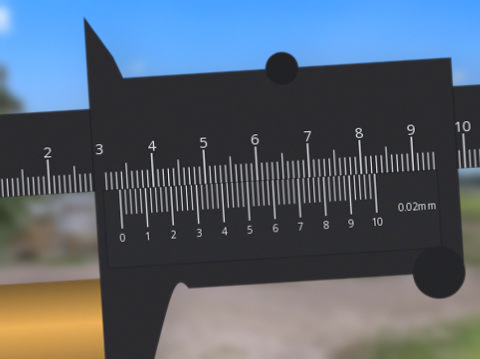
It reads value=33.5 unit=mm
